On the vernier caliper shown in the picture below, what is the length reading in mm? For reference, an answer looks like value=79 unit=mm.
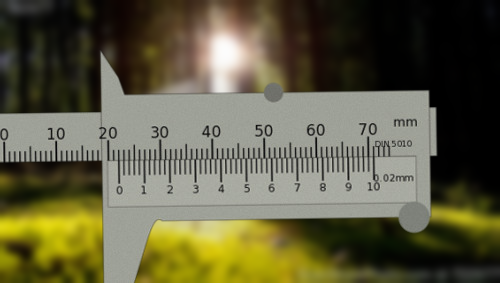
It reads value=22.0 unit=mm
